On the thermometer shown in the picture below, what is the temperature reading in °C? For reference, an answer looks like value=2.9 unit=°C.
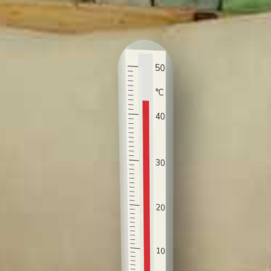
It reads value=43 unit=°C
